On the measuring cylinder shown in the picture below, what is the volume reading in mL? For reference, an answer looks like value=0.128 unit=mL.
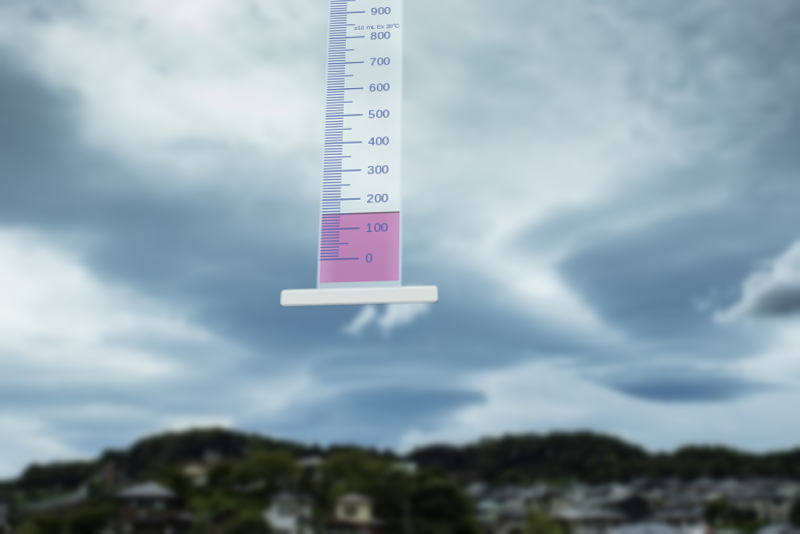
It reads value=150 unit=mL
